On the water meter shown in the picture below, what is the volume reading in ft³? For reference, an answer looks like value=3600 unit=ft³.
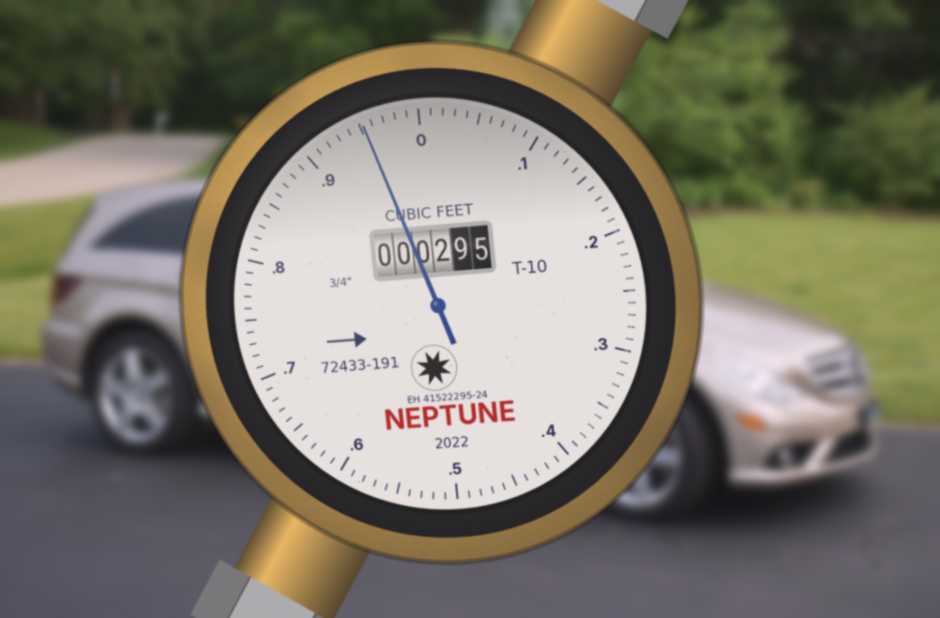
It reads value=294.95 unit=ft³
